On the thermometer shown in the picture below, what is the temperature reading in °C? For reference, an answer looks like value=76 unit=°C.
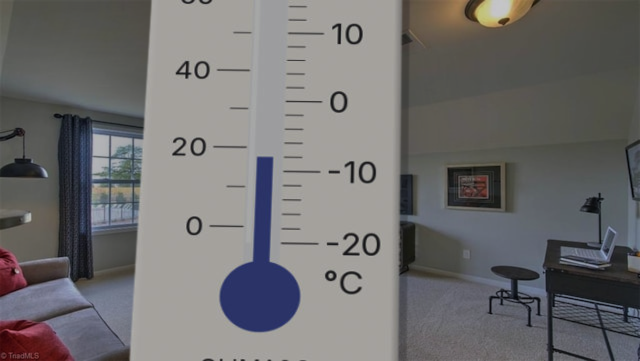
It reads value=-8 unit=°C
